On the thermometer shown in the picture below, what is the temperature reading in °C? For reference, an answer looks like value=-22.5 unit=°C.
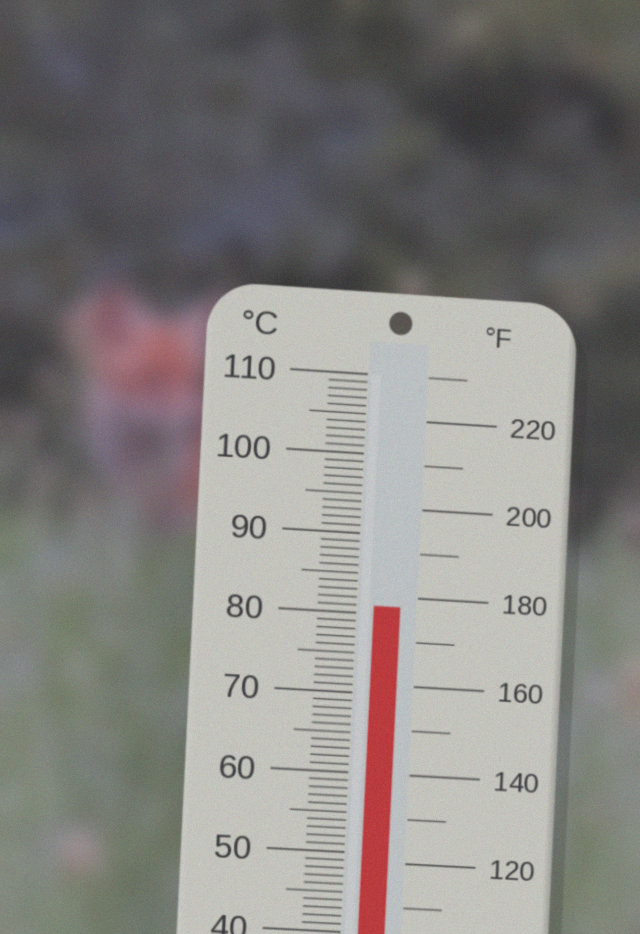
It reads value=81 unit=°C
